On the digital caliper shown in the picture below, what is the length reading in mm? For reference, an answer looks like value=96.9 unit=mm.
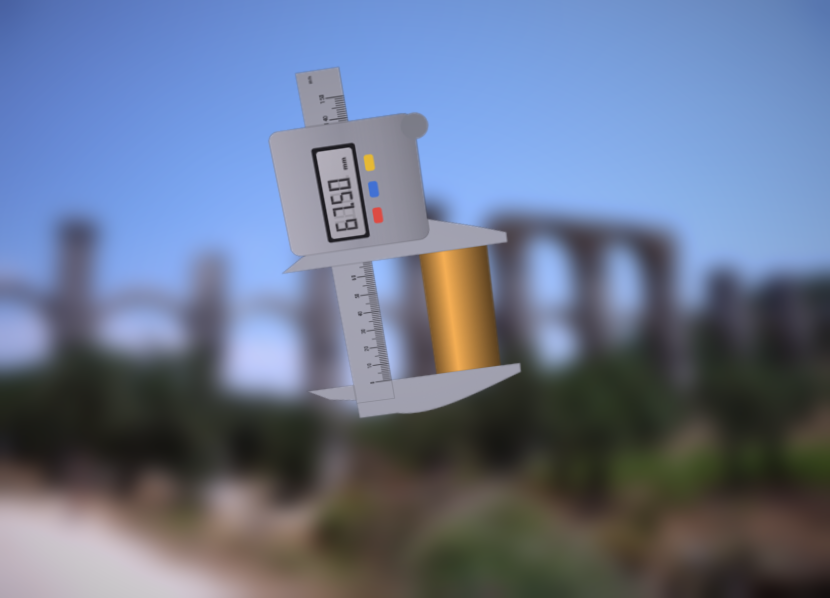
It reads value=67.50 unit=mm
